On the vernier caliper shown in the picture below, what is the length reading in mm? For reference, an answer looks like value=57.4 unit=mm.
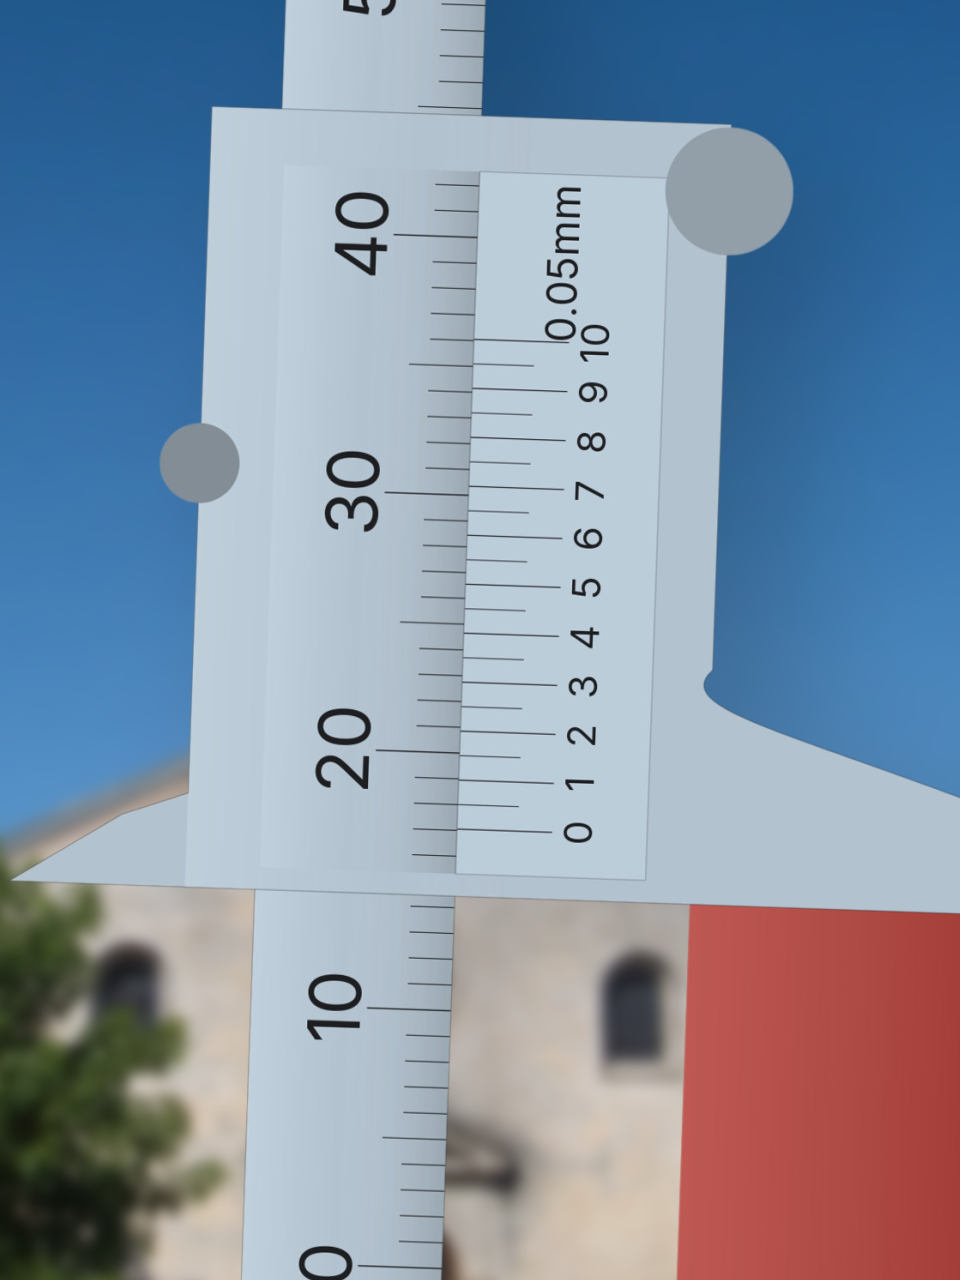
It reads value=17.05 unit=mm
